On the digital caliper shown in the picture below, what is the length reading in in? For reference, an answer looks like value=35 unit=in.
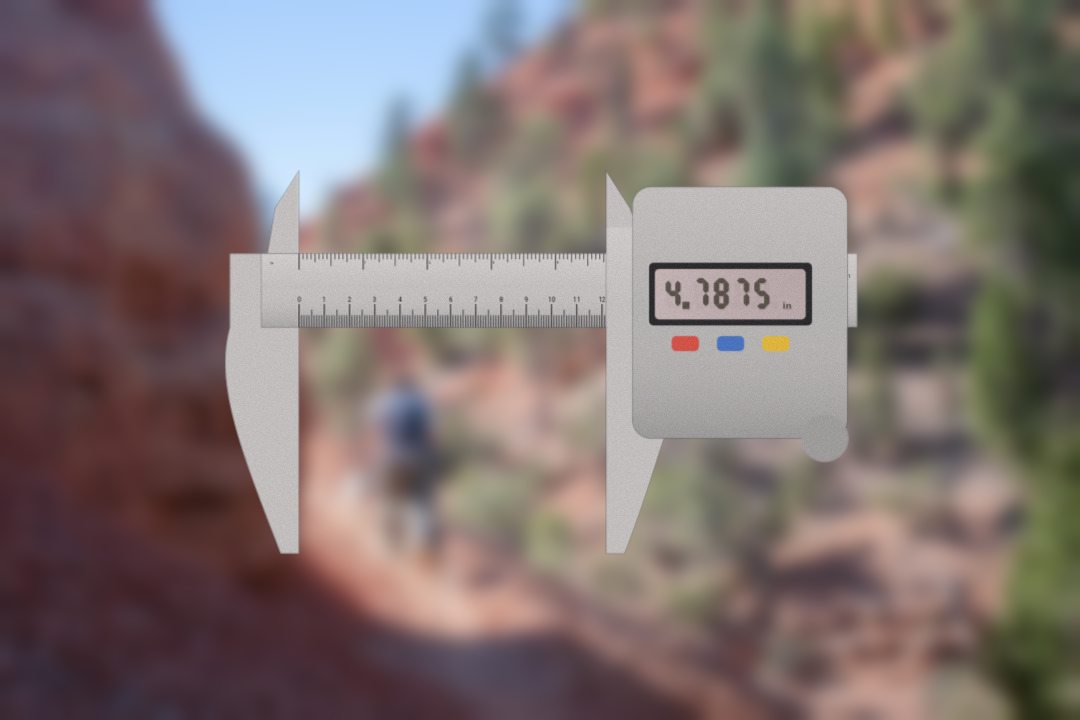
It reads value=4.7875 unit=in
